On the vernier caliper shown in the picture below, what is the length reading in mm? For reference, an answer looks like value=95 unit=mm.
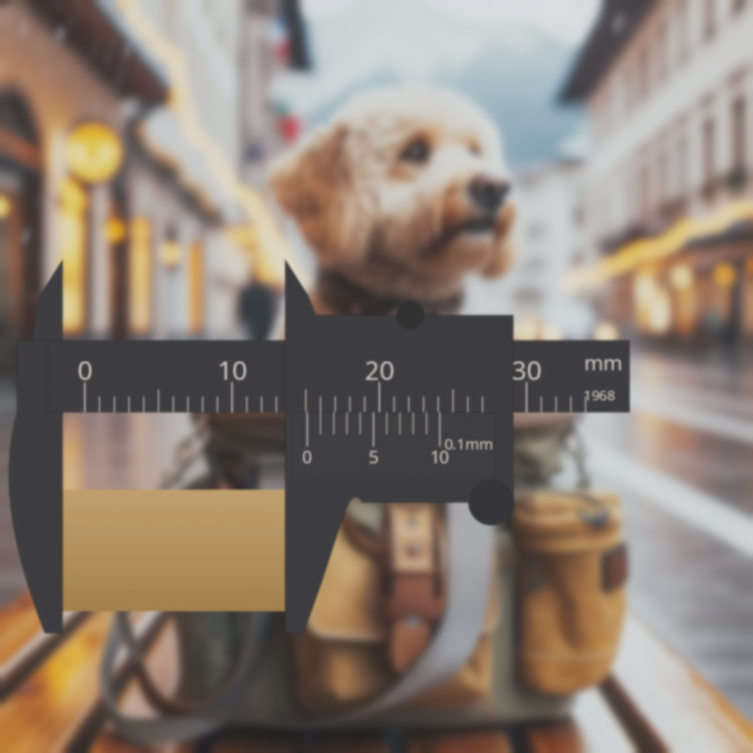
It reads value=15.1 unit=mm
